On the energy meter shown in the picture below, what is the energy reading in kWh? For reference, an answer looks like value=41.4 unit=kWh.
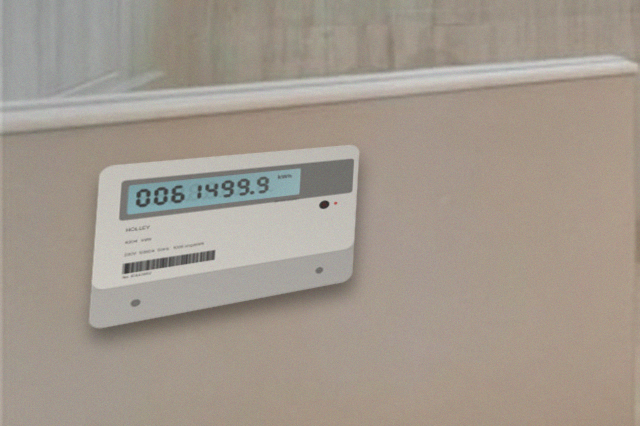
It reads value=61499.9 unit=kWh
